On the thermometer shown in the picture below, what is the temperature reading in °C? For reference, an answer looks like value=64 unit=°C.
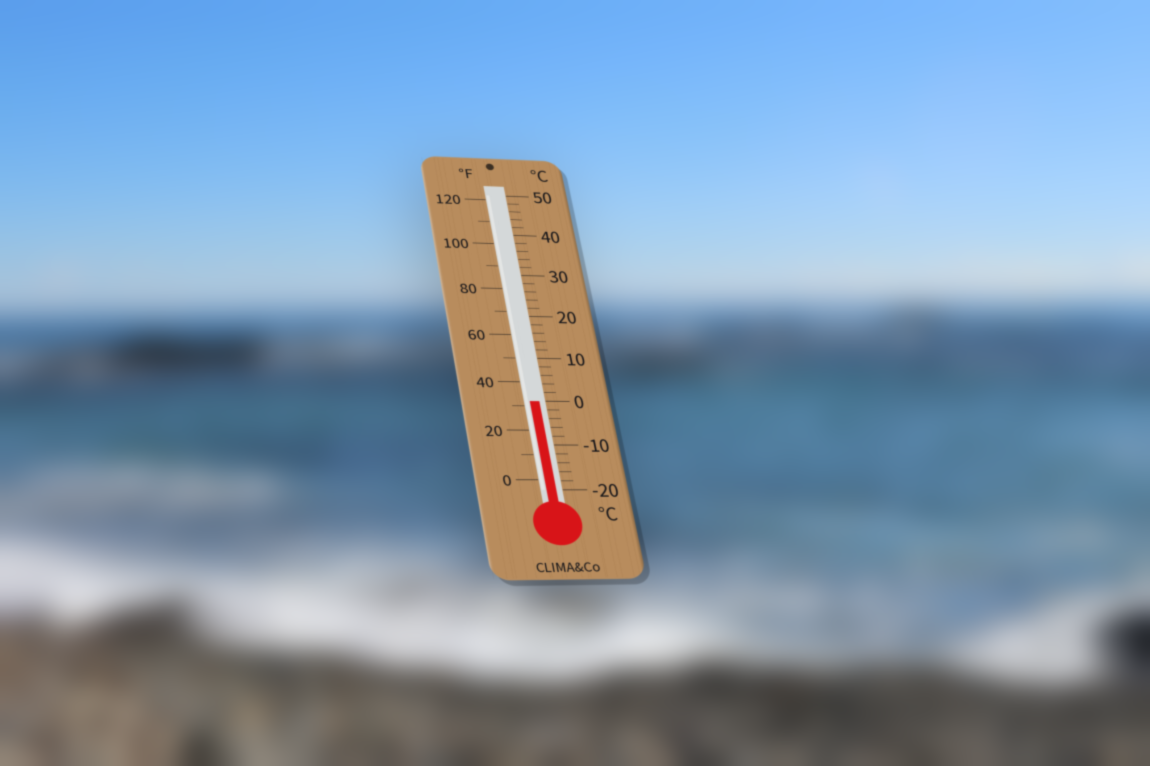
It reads value=0 unit=°C
